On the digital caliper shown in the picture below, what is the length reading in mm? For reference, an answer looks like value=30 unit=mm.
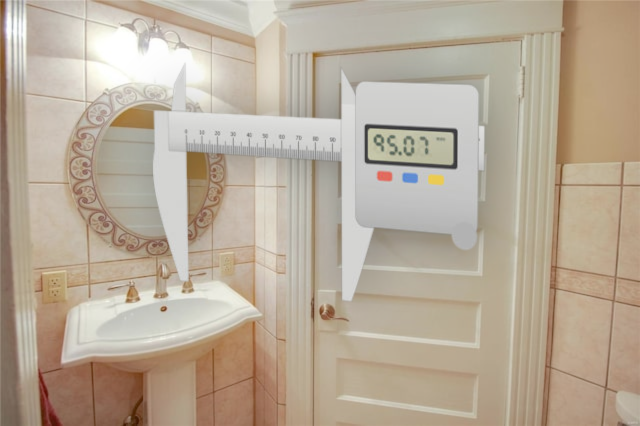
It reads value=95.07 unit=mm
